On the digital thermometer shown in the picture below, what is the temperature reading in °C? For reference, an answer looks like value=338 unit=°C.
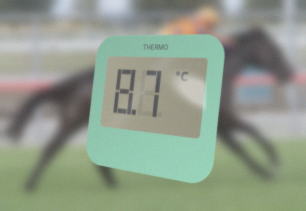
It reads value=8.7 unit=°C
